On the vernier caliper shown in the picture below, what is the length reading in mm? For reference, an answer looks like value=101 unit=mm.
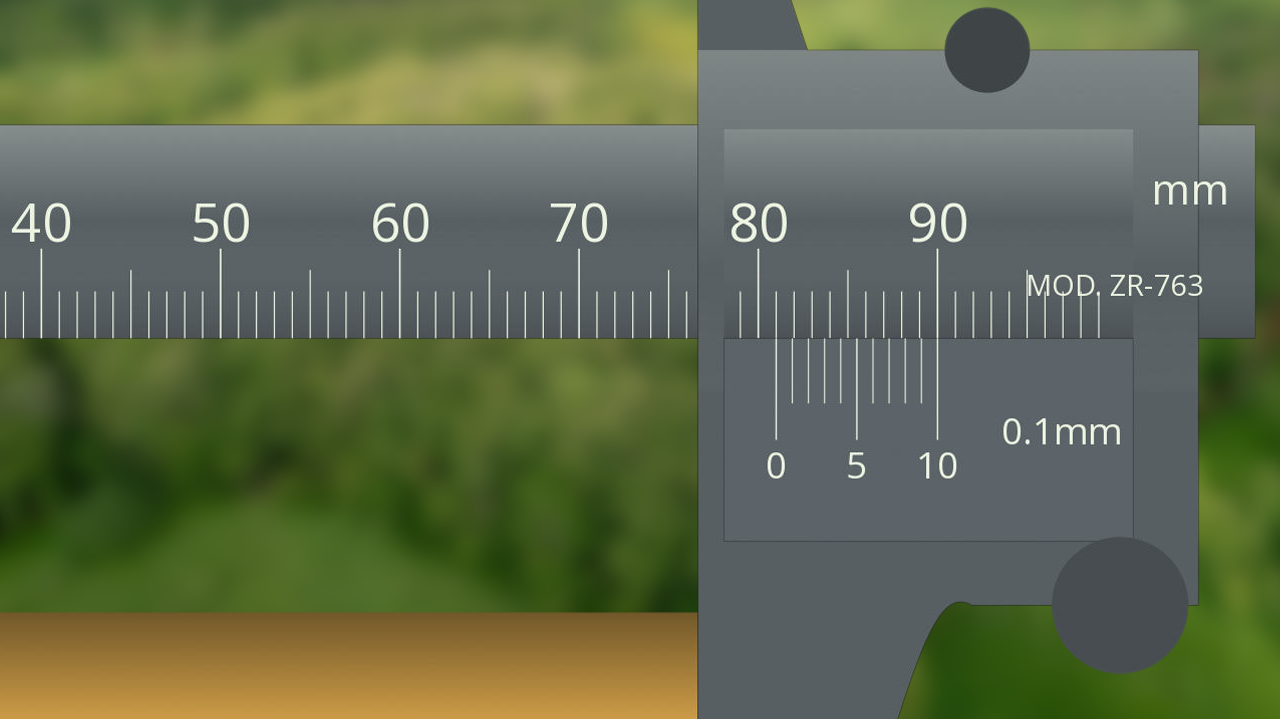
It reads value=81.0 unit=mm
